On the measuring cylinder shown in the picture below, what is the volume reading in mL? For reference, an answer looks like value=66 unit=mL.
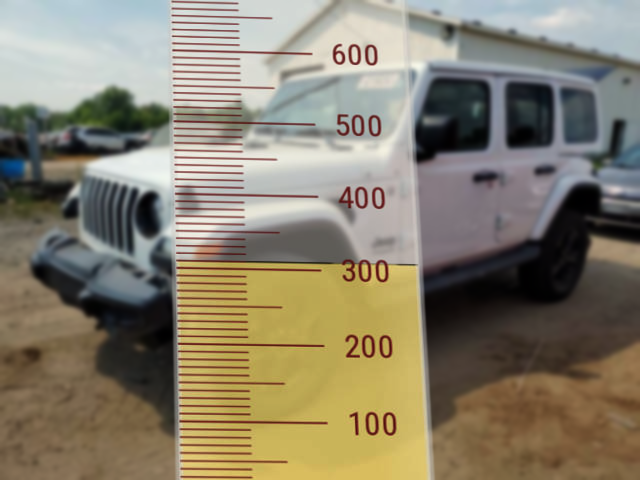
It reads value=310 unit=mL
